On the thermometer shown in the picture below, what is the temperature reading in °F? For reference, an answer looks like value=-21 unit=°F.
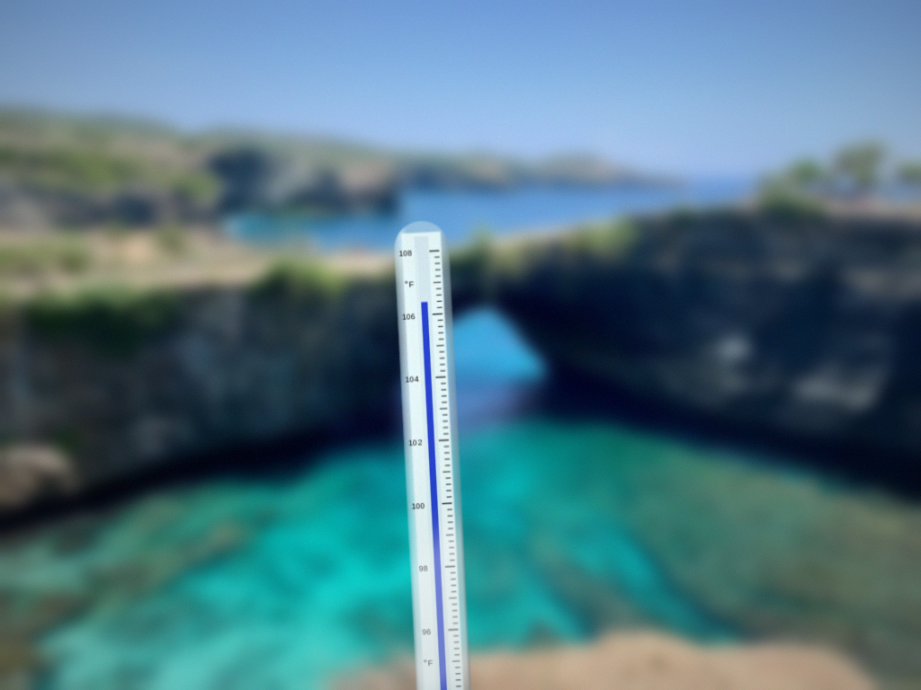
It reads value=106.4 unit=°F
